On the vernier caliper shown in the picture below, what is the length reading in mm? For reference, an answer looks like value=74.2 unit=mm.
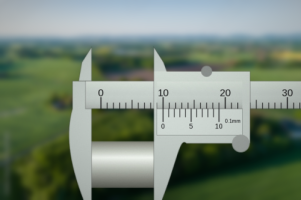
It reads value=10.0 unit=mm
